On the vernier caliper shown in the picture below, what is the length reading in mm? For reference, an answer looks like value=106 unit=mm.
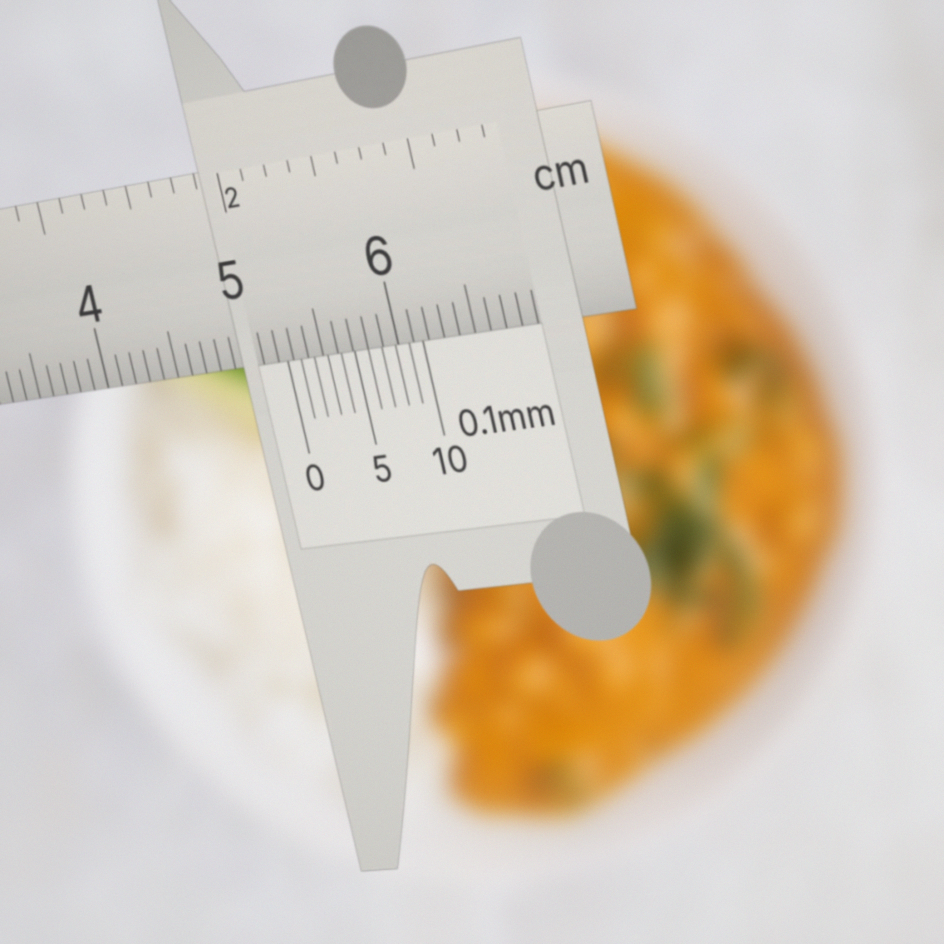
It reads value=52.6 unit=mm
